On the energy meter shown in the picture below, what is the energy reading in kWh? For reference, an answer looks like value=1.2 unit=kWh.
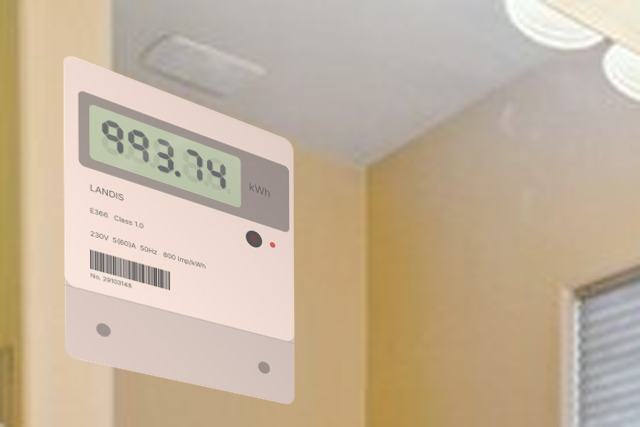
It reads value=993.74 unit=kWh
